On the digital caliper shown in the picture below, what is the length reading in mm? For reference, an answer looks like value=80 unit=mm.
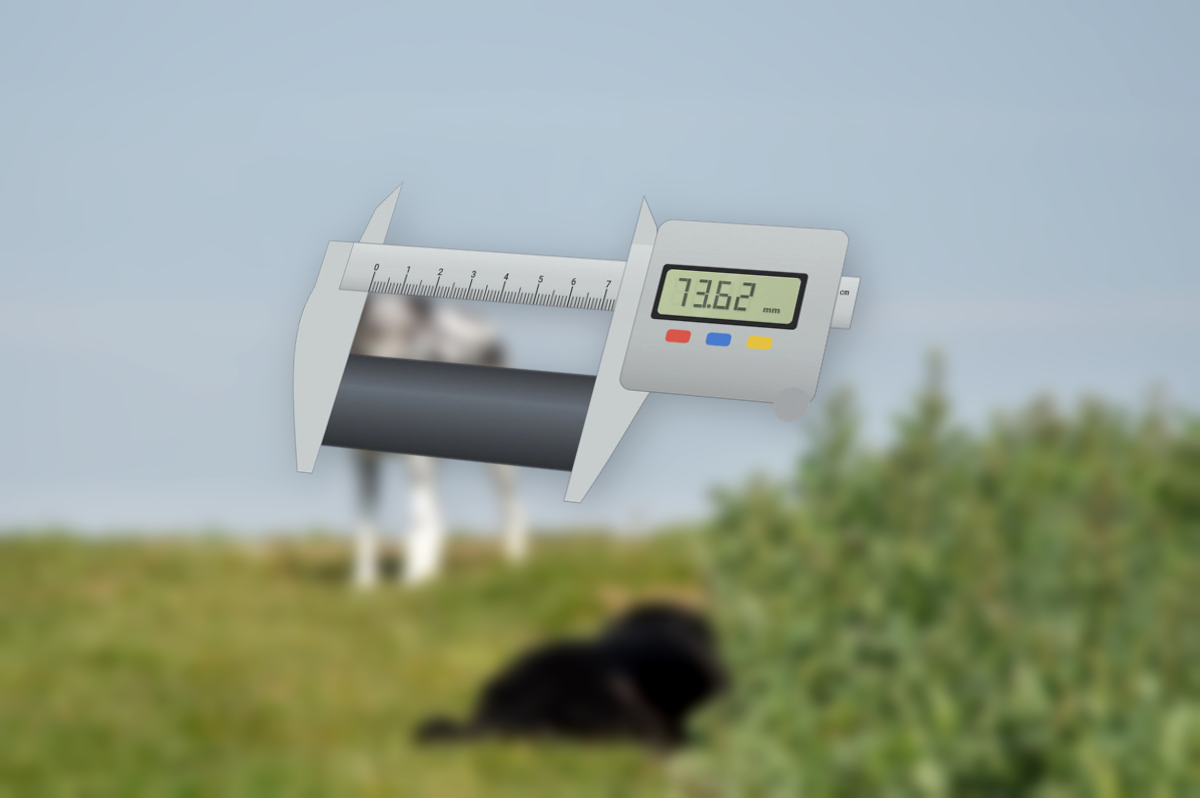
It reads value=73.62 unit=mm
